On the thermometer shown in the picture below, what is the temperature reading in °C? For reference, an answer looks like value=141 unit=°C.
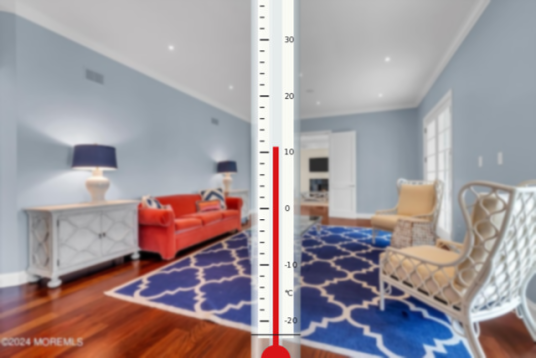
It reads value=11 unit=°C
